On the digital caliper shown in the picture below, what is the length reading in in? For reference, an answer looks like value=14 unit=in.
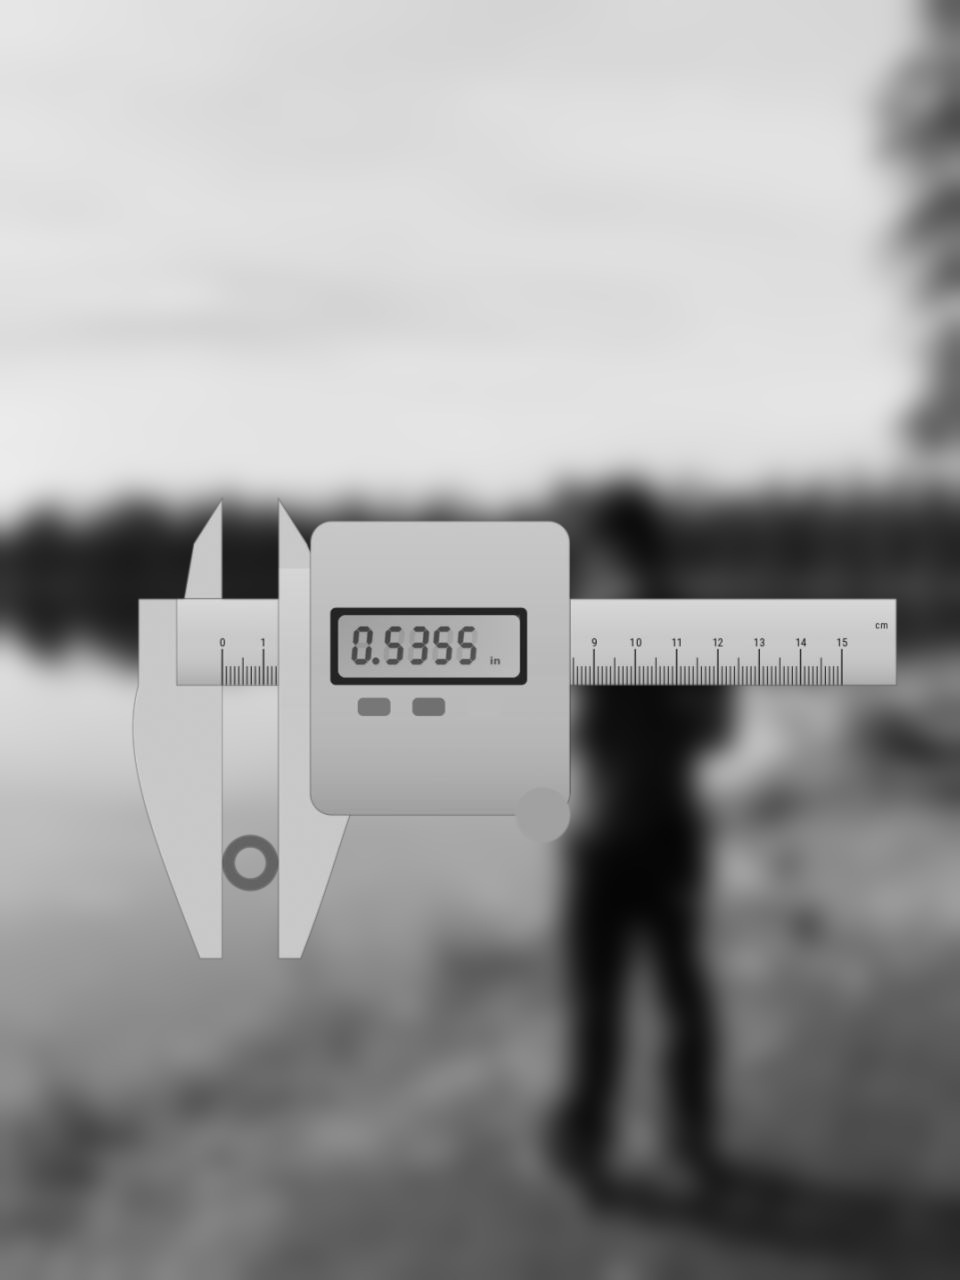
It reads value=0.5355 unit=in
